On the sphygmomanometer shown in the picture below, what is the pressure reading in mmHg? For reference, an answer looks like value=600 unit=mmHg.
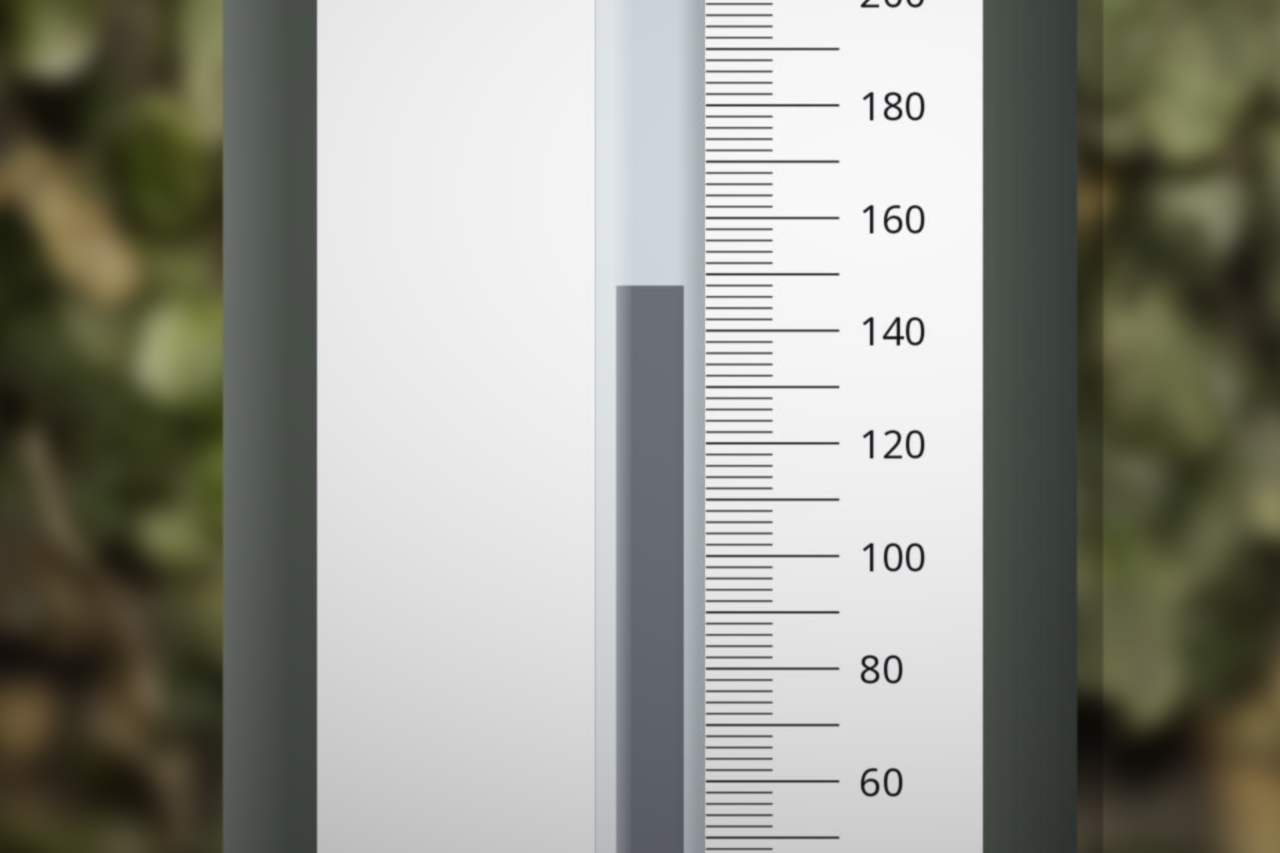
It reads value=148 unit=mmHg
